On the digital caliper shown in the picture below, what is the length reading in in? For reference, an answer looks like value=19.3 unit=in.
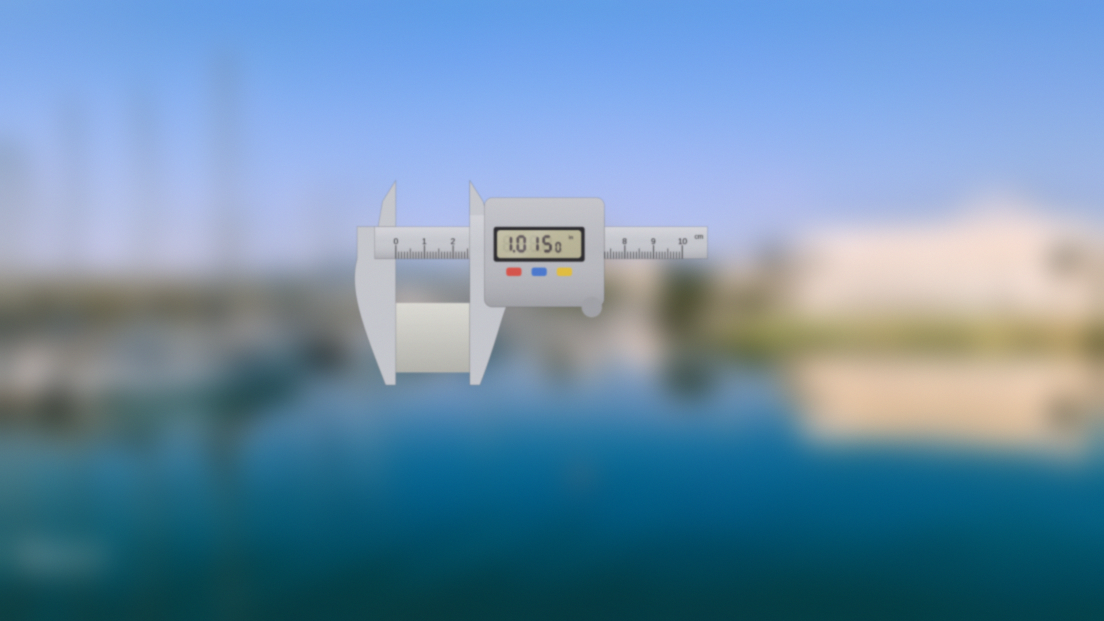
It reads value=1.0150 unit=in
